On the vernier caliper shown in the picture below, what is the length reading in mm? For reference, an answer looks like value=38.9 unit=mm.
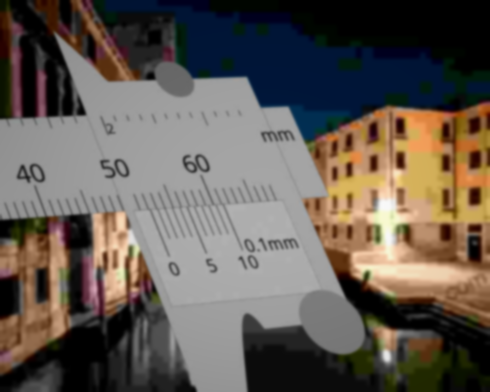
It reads value=52.2 unit=mm
